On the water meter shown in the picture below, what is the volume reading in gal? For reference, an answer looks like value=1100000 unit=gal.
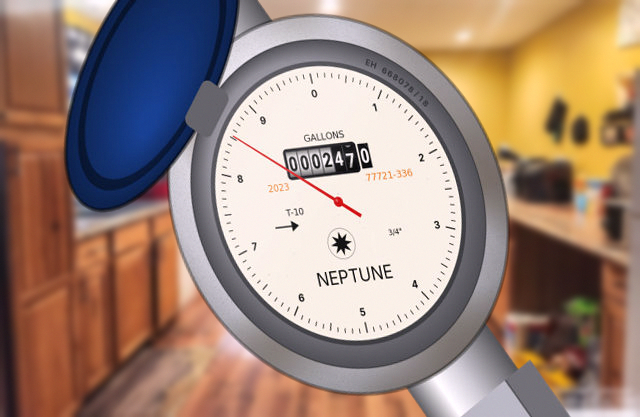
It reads value=2468.5 unit=gal
